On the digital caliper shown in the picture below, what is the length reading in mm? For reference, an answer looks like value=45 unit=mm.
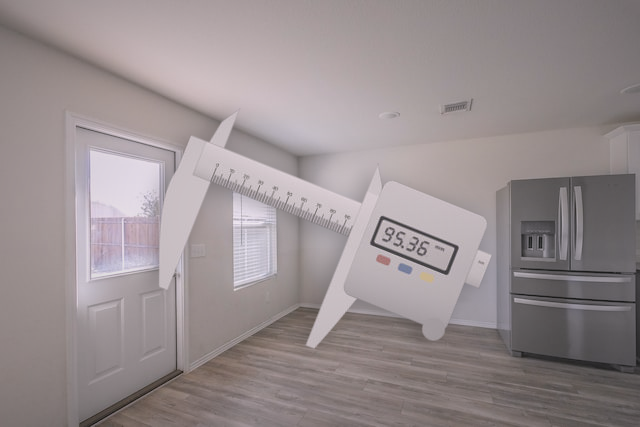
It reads value=95.36 unit=mm
